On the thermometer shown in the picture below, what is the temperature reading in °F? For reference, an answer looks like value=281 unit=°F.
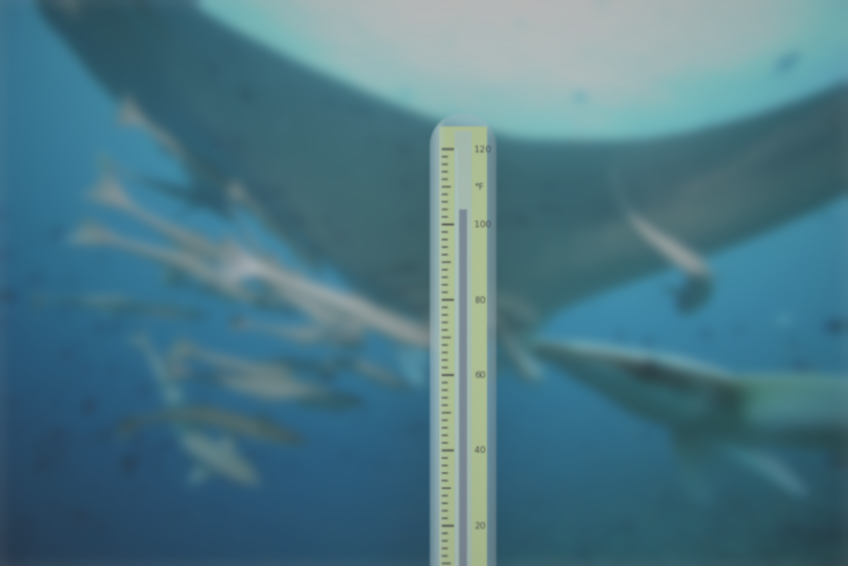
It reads value=104 unit=°F
